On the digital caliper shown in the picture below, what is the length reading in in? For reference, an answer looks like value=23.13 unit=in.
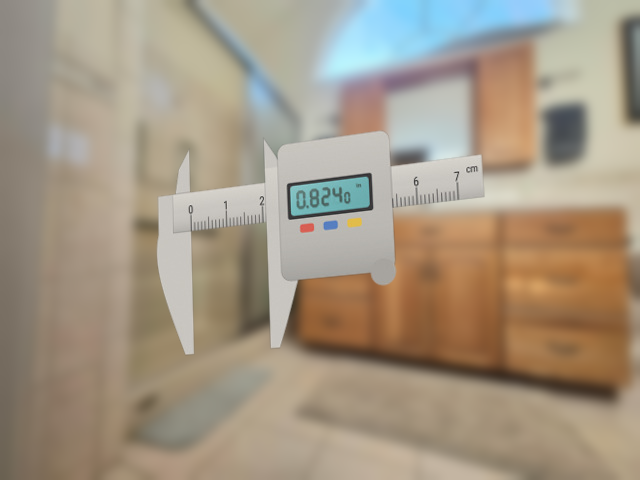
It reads value=0.8240 unit=in
